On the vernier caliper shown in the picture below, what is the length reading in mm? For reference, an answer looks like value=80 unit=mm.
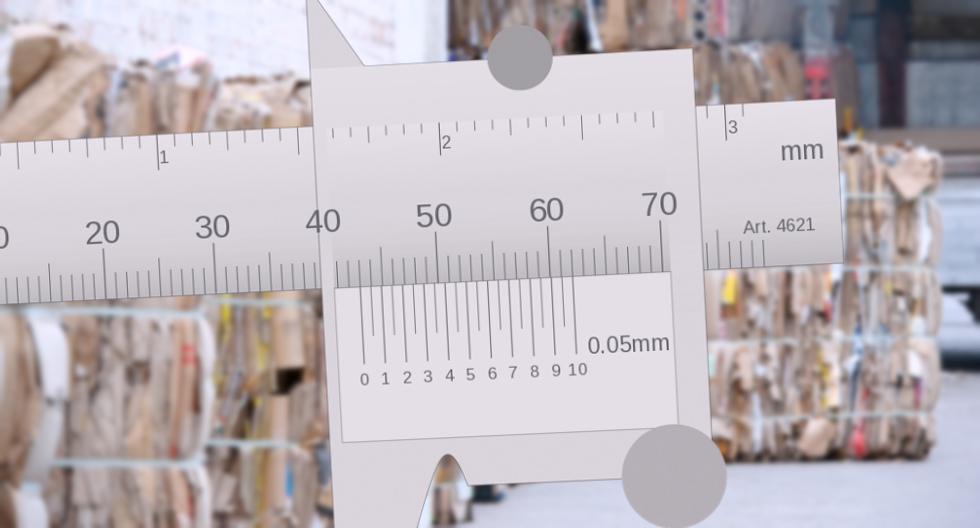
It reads value=43.0 unit=mm
